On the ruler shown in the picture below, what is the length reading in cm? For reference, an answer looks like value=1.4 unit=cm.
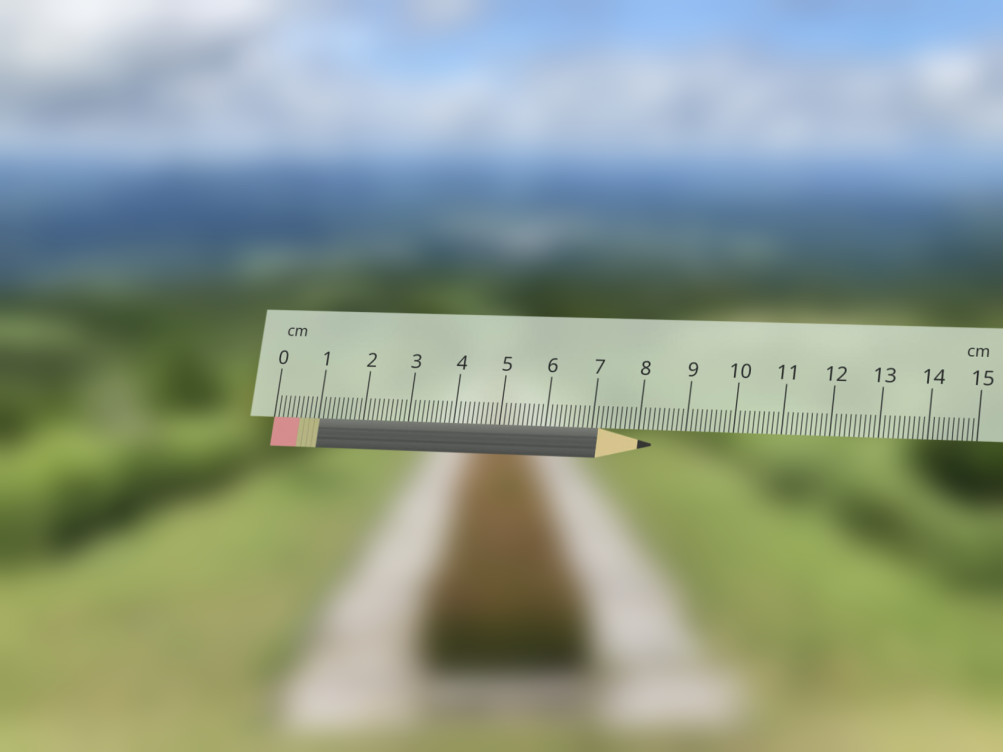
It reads value=8.3 unit=cm
